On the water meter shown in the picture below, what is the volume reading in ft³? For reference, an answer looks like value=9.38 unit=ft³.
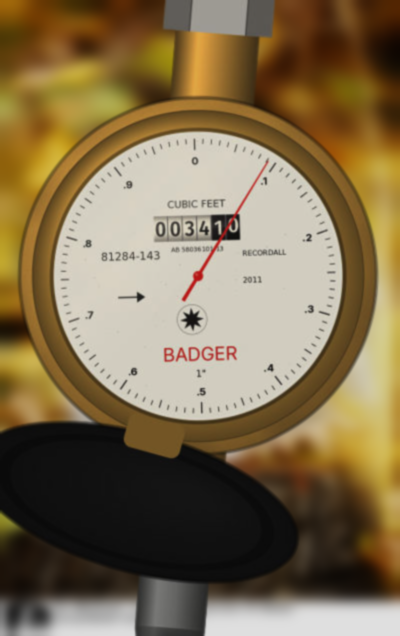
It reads value=3410.09 unit=ft³
